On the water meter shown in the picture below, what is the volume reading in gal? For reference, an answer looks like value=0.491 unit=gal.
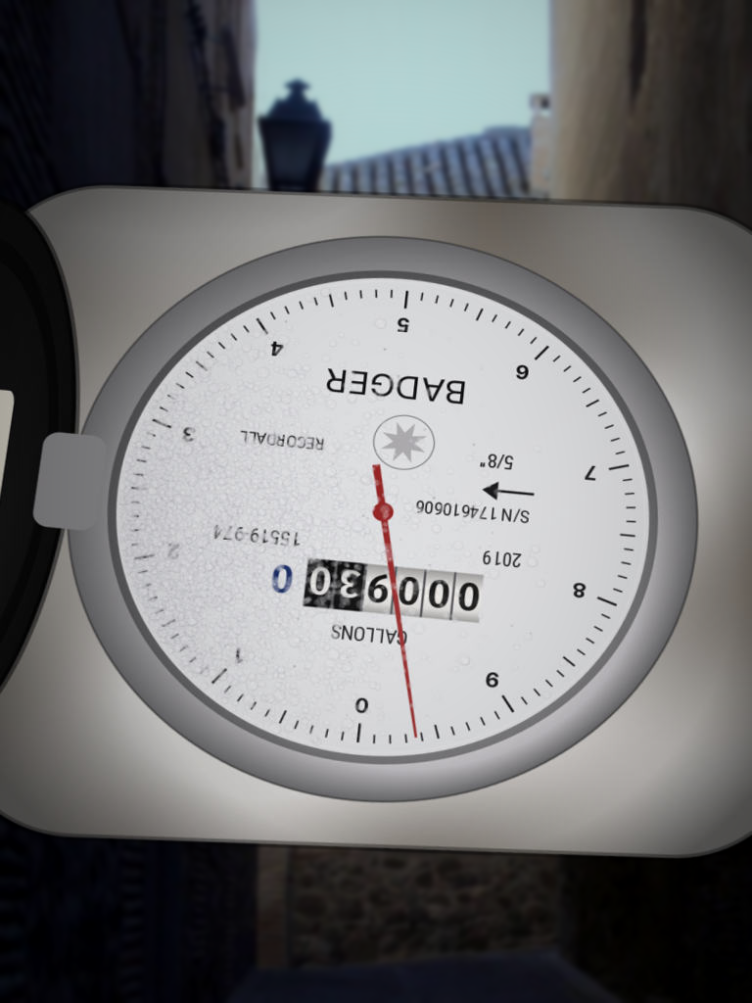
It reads value=9299.6 unit=gal
